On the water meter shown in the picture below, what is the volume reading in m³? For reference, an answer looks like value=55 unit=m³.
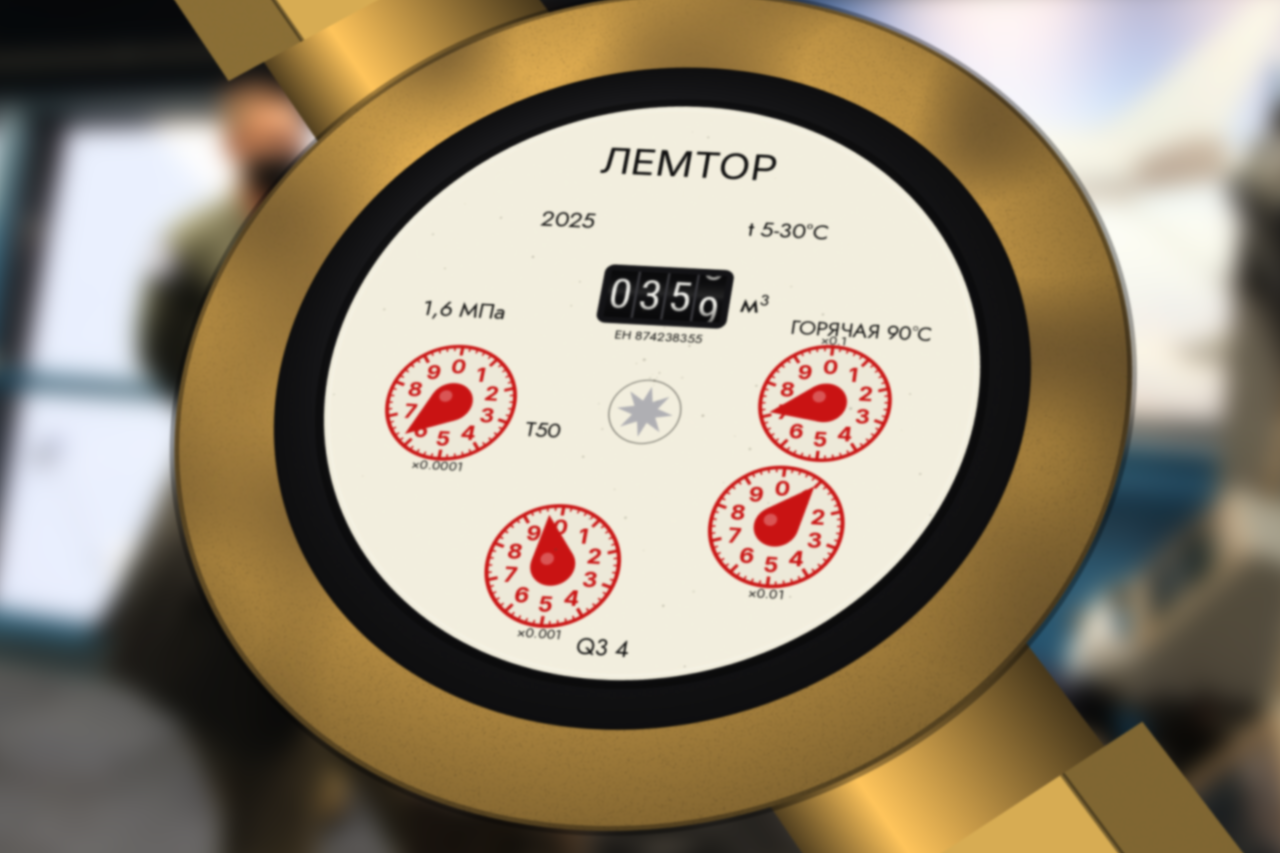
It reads value=358.7096 unit=m³
